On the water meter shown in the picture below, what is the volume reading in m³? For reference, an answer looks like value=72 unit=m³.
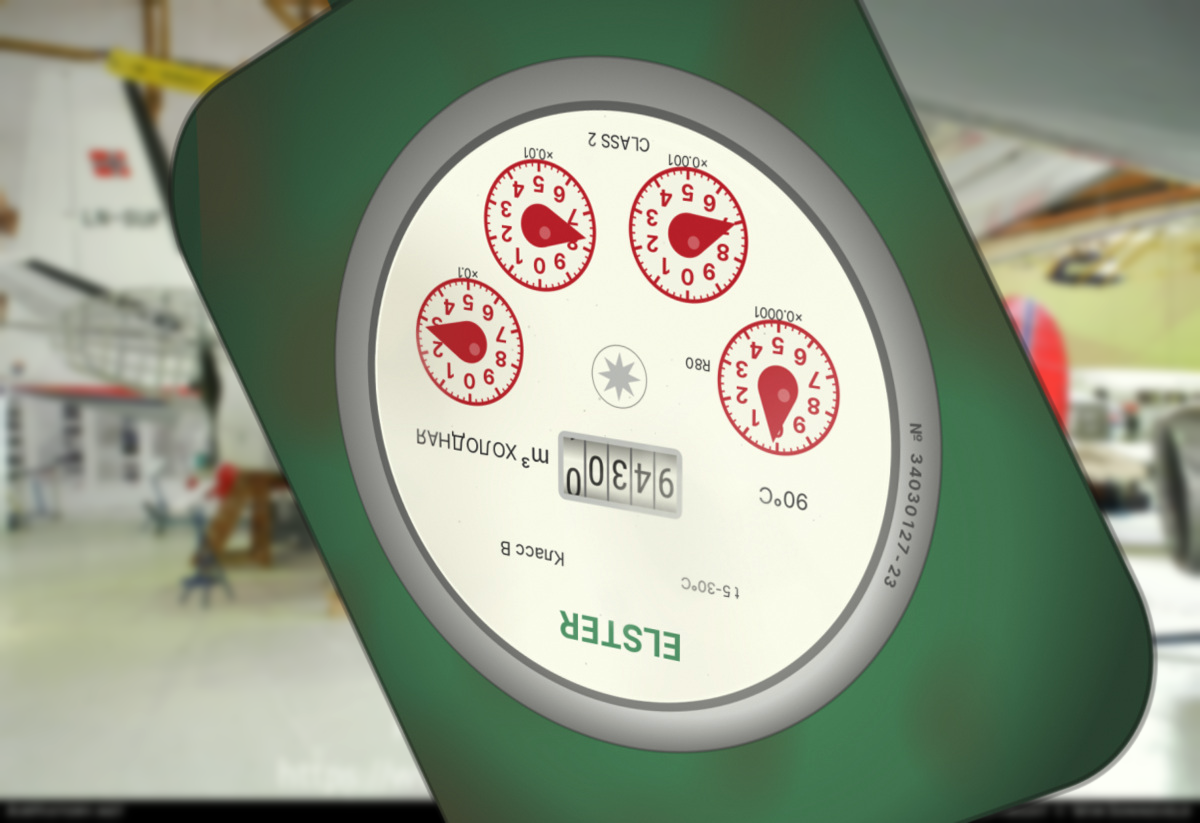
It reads value=94300.2770 unit=m³
